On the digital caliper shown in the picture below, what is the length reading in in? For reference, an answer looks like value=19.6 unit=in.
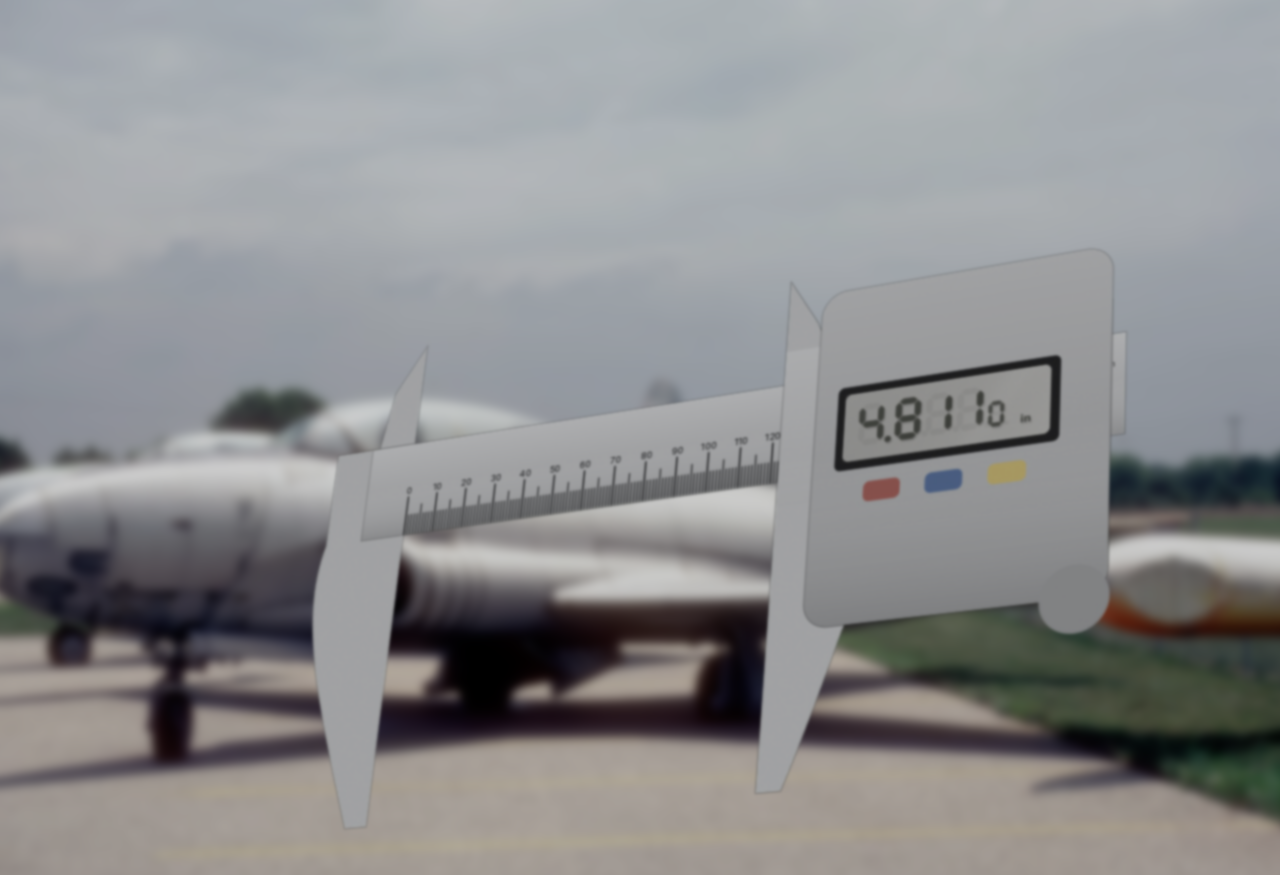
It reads value=4.8110 unit=in
